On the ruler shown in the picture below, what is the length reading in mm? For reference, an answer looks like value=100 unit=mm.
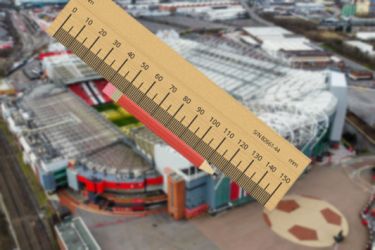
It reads value=80 unit=mm
